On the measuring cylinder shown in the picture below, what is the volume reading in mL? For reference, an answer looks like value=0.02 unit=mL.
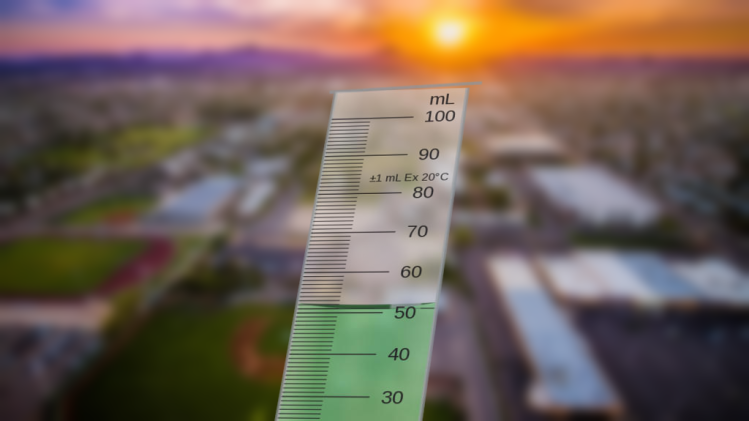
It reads value=51 unit=mL
